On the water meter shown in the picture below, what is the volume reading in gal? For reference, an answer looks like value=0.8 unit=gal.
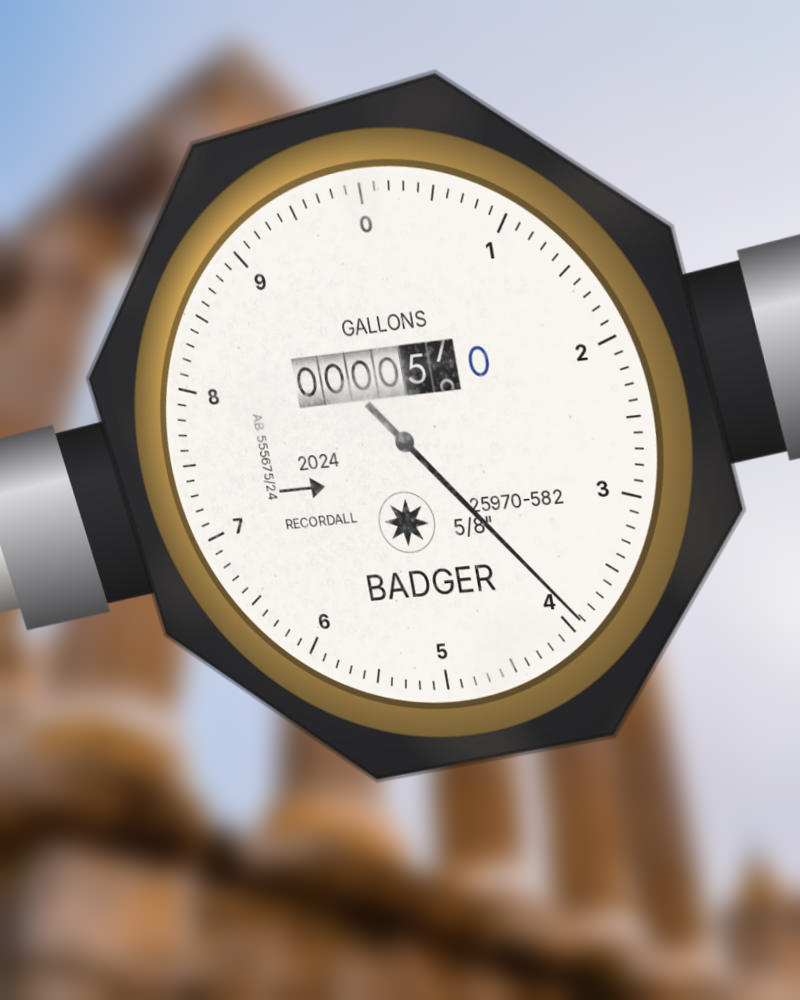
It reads value=573.9 unit=gal
